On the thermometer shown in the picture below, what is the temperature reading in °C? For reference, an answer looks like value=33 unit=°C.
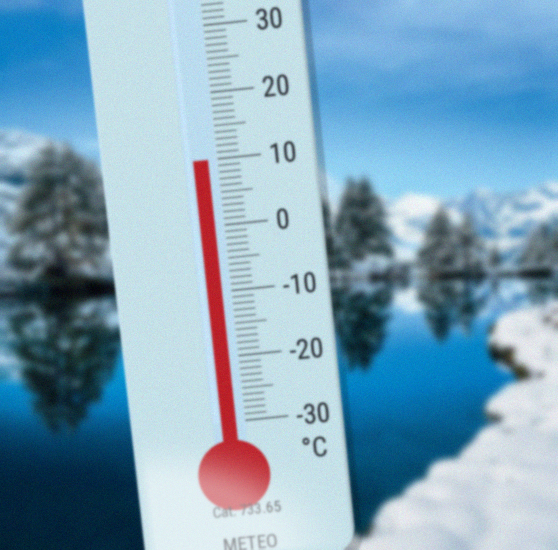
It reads value=10 unit=°C
